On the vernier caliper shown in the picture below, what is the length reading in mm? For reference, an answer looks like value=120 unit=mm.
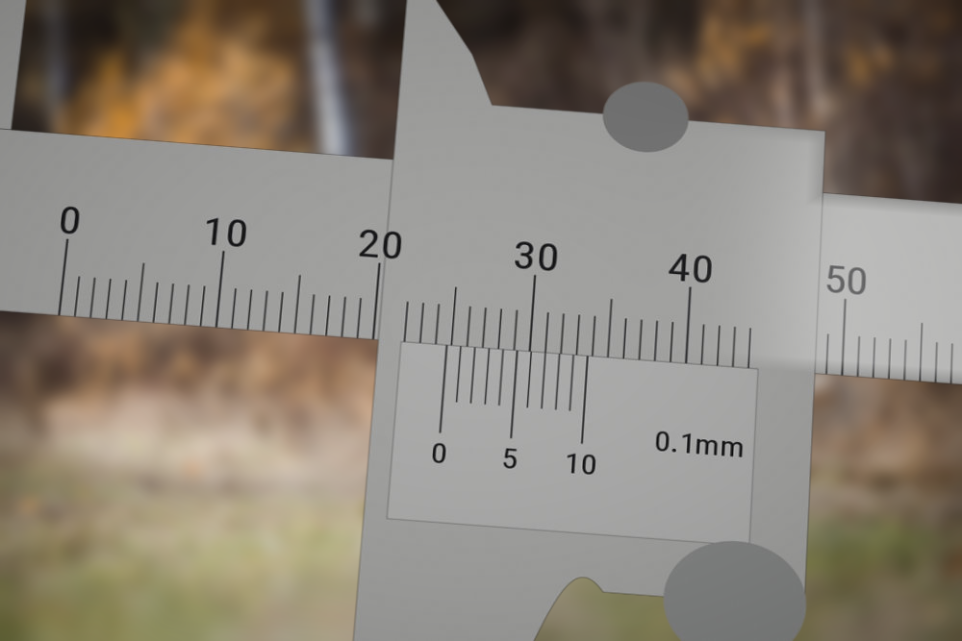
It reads value=24.7 unit=mm
